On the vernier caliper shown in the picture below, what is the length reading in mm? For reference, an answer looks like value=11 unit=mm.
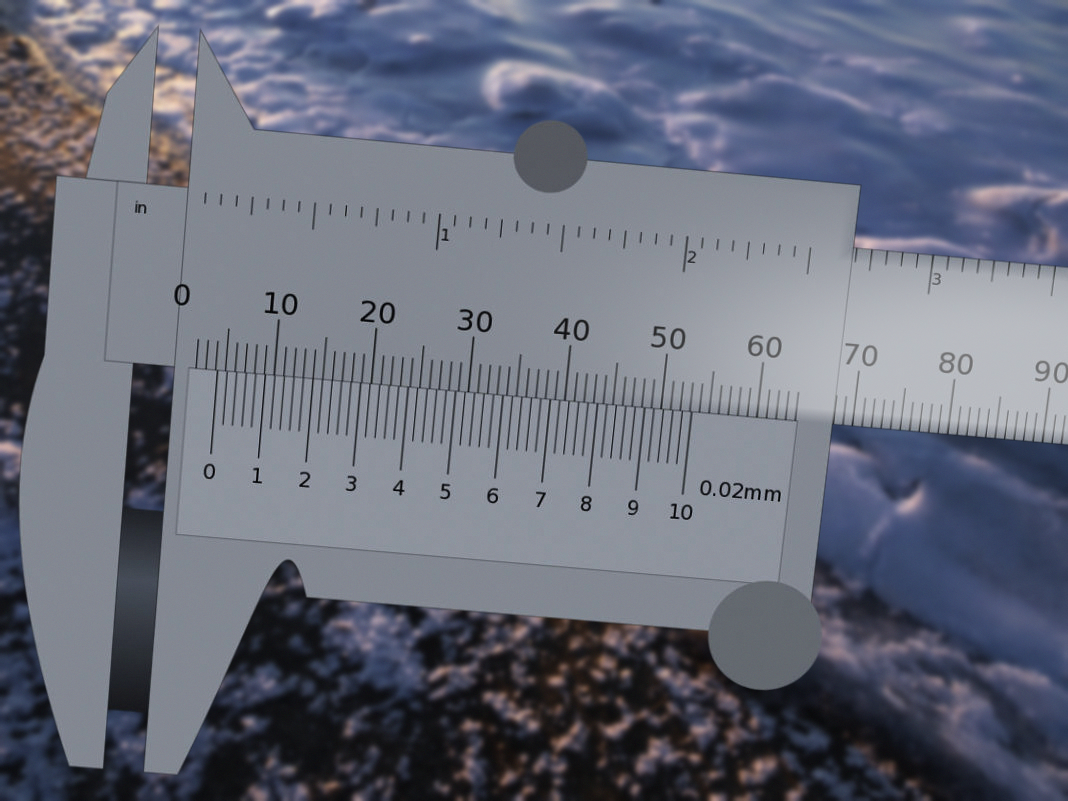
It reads value=4.2 unit=mm
